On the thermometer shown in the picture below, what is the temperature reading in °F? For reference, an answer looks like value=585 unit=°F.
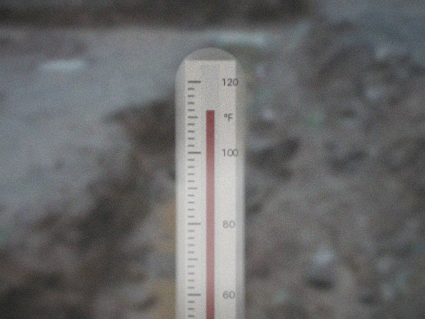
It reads value=112 unit=°F
